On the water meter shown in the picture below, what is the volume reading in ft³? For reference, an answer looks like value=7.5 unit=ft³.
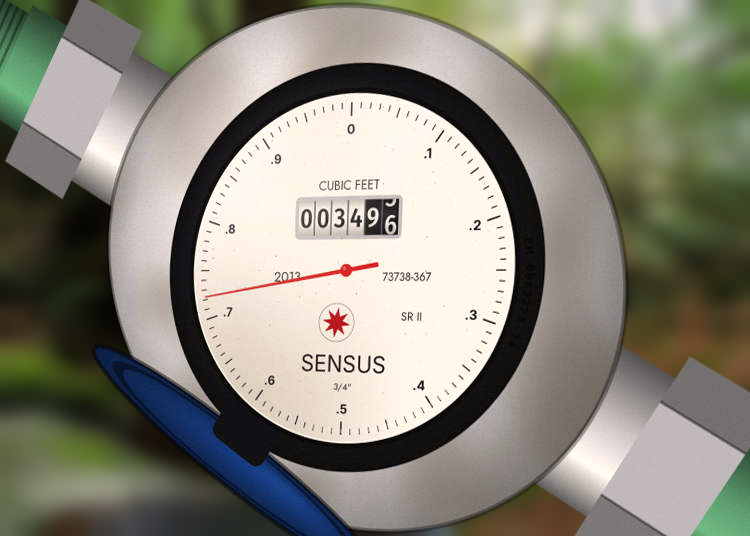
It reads value=3495.72 unit=ft³
